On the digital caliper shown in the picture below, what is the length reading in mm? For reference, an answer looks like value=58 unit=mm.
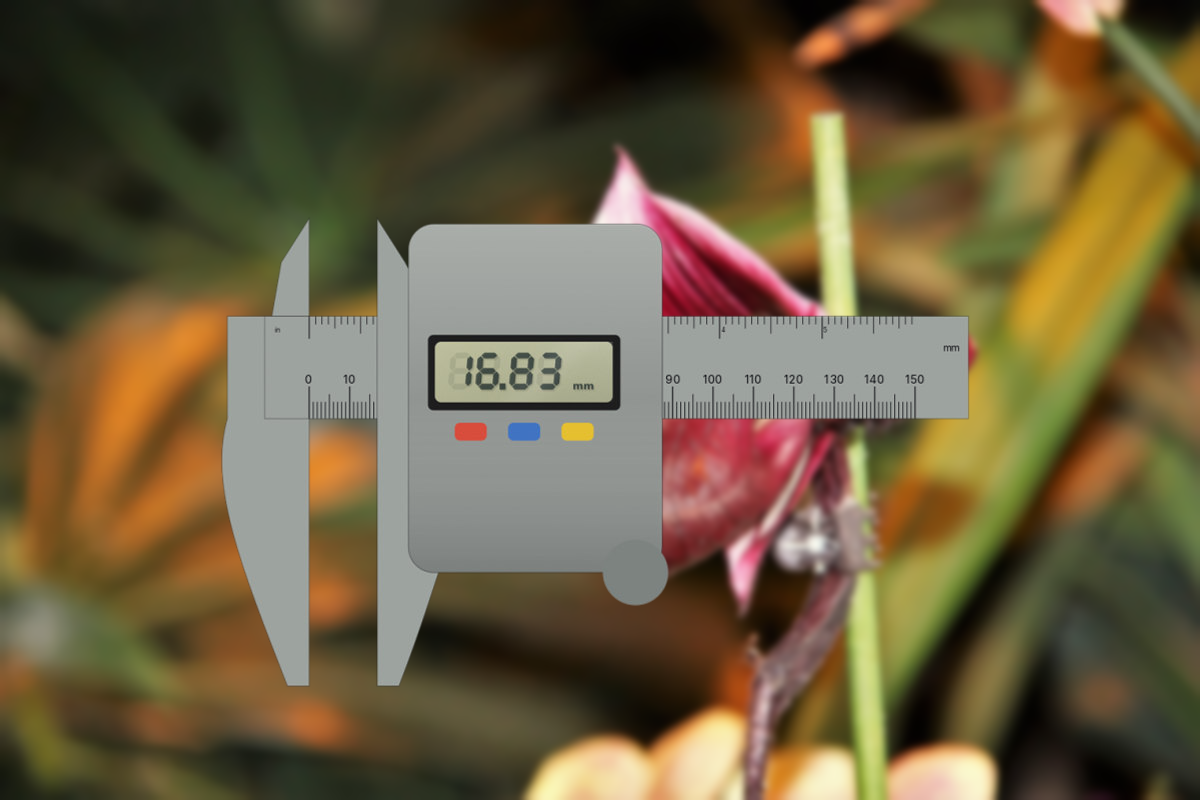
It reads value=16.83 unit=mm
